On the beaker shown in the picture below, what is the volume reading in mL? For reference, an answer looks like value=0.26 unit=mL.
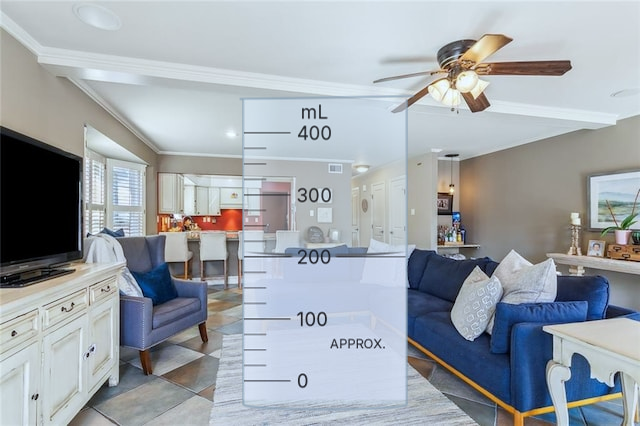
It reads value=200 unit=mL
